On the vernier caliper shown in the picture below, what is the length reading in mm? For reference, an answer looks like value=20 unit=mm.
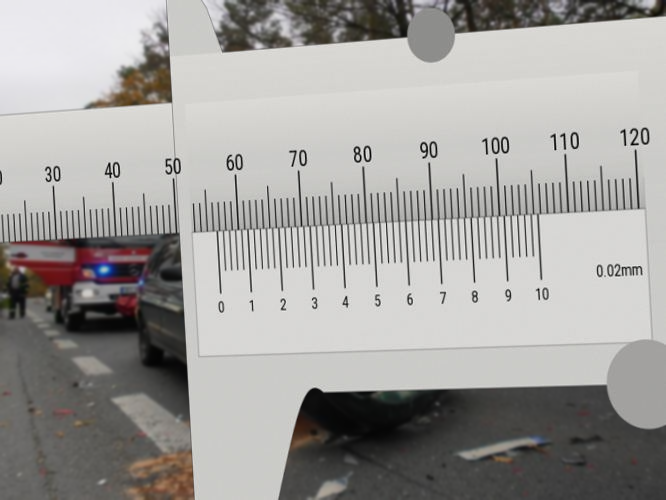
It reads value=56.6 unit=mm
